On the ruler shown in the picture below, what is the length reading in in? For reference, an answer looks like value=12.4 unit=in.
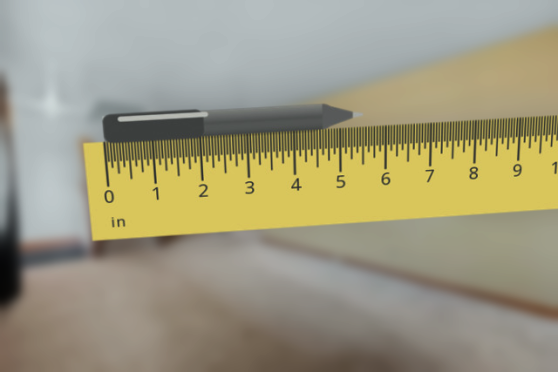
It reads value=5.5 unit=in
